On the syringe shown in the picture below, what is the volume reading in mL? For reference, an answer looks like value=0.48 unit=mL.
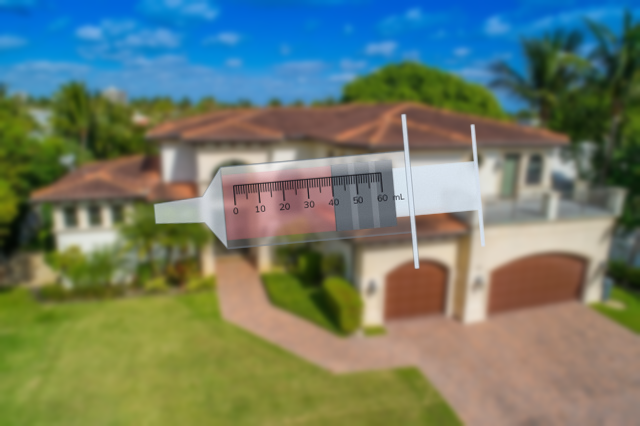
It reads value=40 unit=mL
